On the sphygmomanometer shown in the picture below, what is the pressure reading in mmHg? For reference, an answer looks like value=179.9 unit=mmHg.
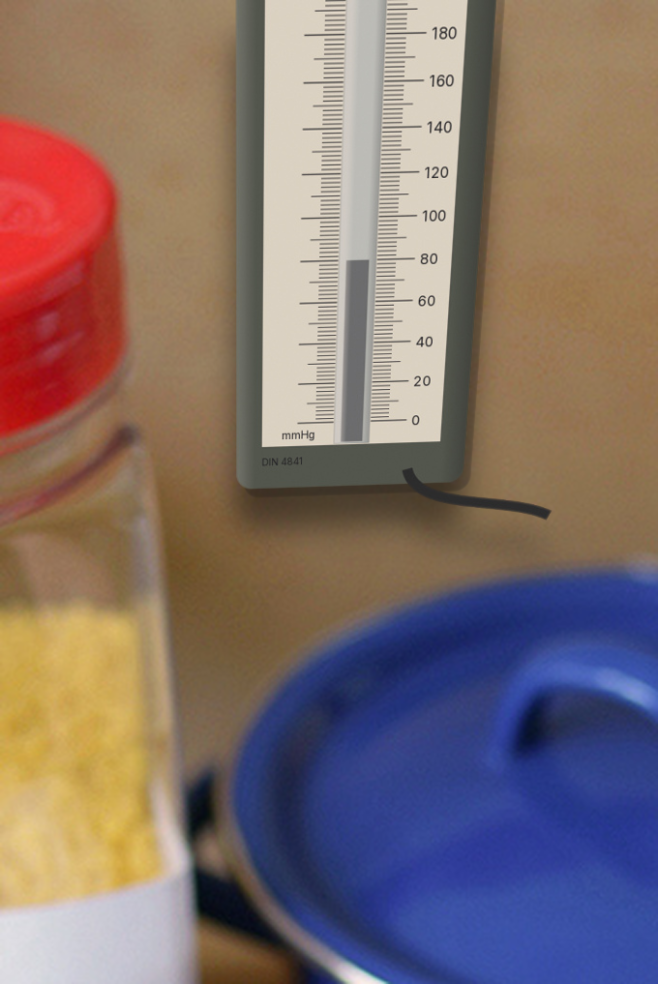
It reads value=80 unit=mmHg
